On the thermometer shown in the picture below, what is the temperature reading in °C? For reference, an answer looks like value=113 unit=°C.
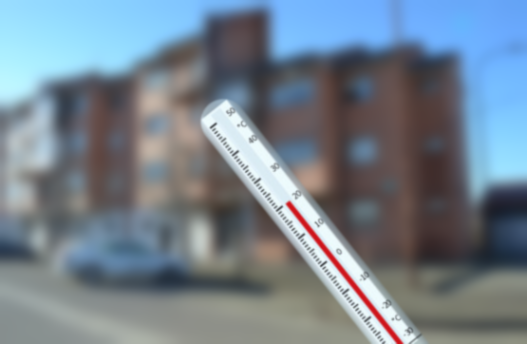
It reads value=20 unit=°C
